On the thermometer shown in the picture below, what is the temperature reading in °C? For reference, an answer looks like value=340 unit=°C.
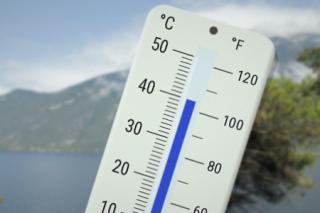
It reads value=40 unit=°C
